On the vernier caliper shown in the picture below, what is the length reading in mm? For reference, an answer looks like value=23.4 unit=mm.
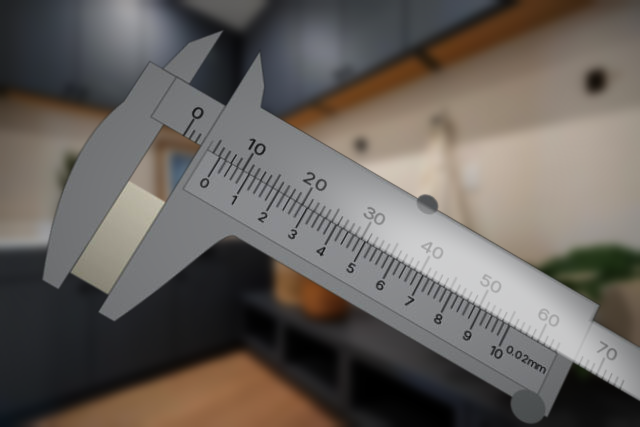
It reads value=6.2 unit=mm
